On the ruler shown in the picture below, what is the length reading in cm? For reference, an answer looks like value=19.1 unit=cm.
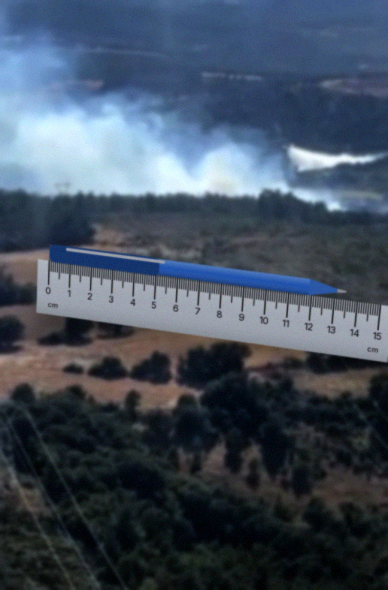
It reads value=13.5 unit=cm
